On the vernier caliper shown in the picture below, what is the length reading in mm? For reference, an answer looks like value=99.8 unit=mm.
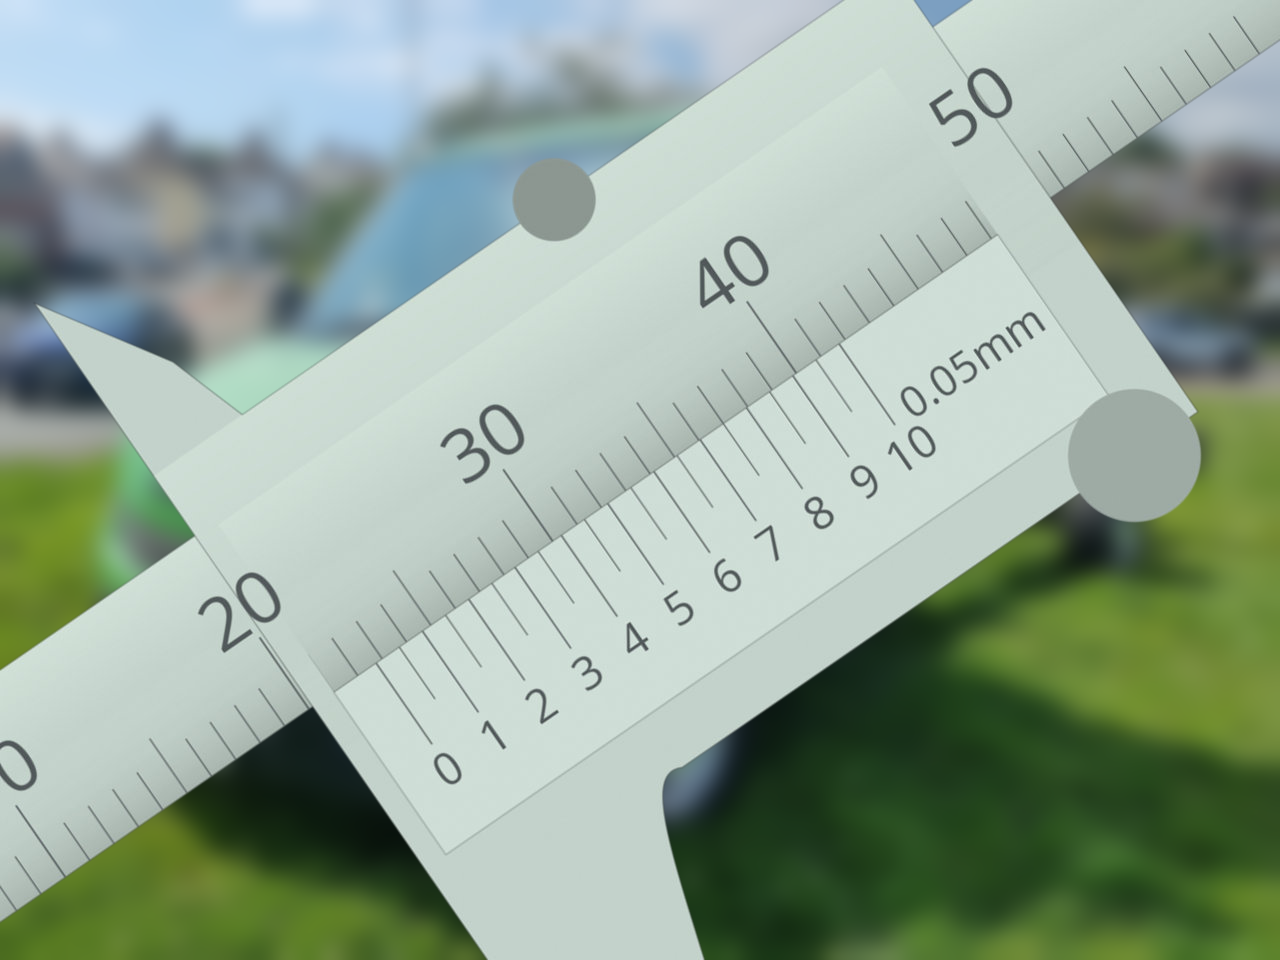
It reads value=22.75 unit=mm
